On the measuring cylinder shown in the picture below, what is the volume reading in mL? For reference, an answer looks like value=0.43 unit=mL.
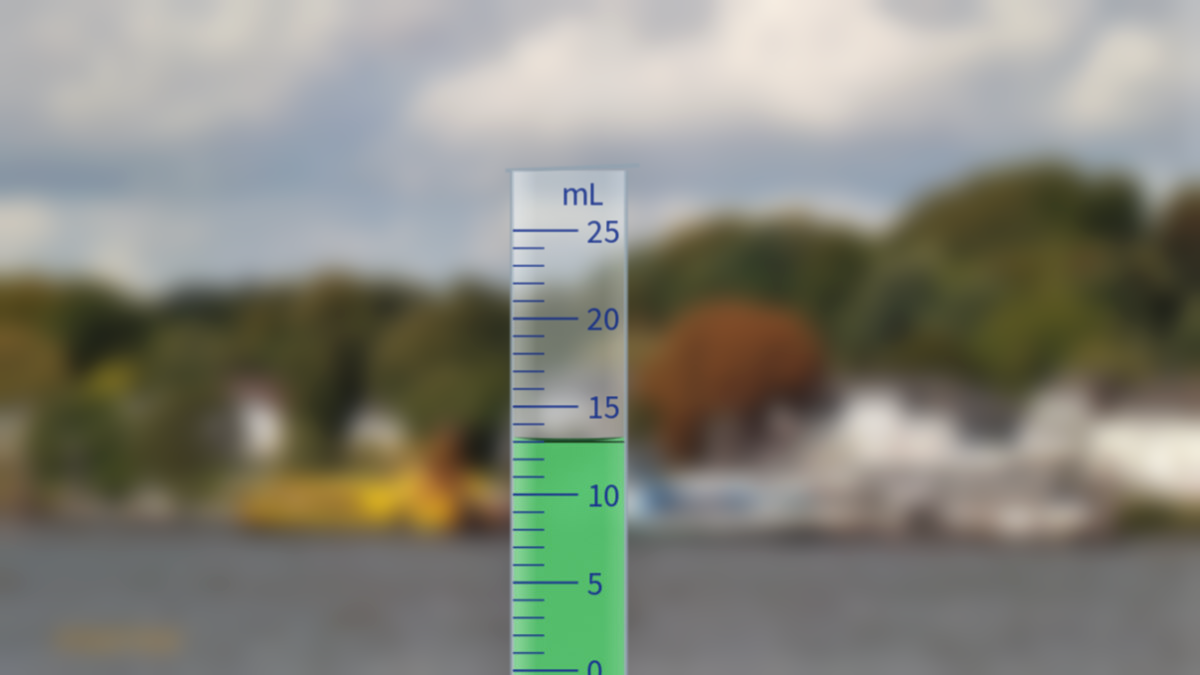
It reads value=13 unit=mL
